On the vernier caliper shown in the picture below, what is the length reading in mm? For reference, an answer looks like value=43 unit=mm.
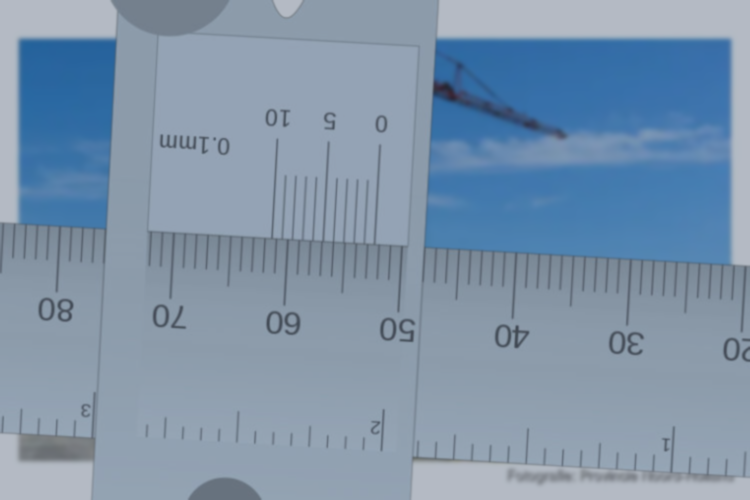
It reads value=52.4 unit=mm
